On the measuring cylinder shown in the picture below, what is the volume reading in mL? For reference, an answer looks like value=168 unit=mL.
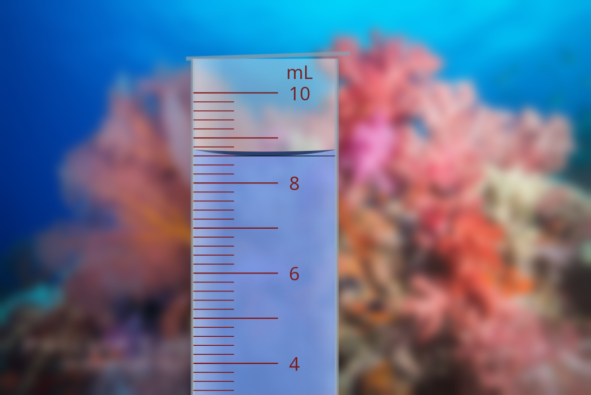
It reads value=8.6 unit=mL
